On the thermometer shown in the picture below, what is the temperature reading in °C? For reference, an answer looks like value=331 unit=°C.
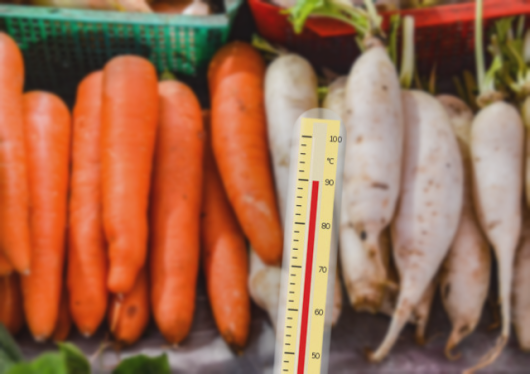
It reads value=90 unit=°C
